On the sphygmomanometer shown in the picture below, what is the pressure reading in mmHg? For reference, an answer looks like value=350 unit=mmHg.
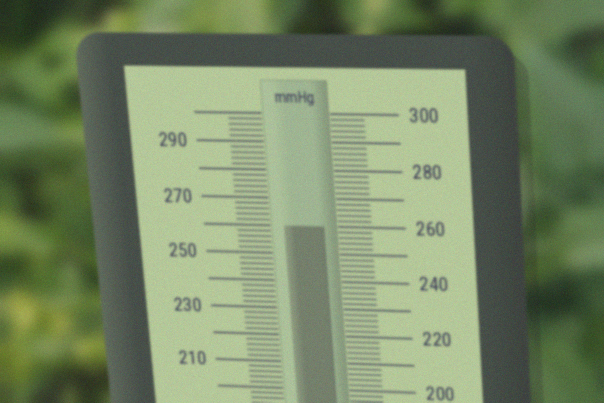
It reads value=260 unit=mmHg
